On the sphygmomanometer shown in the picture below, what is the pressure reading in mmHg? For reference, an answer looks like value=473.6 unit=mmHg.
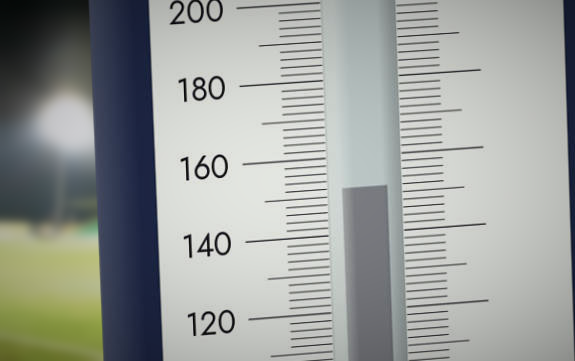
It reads value=152 unit=mmHg
